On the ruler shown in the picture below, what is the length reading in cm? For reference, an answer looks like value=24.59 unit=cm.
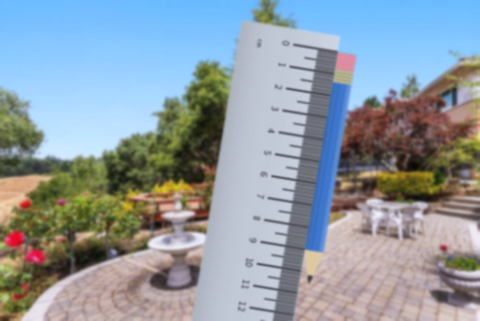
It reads value=10.5 unit=cm
